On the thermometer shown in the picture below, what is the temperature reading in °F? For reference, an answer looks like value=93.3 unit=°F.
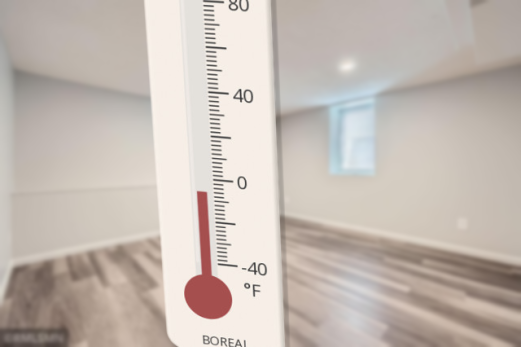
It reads value=-6 unit=°F
